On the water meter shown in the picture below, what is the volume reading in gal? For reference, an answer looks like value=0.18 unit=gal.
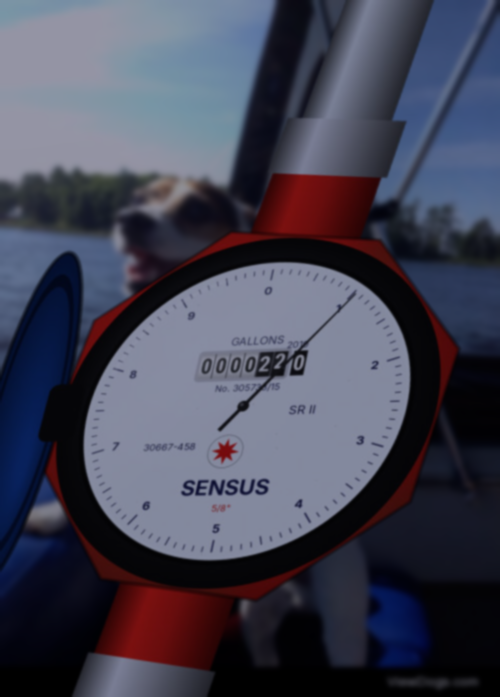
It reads value=221.0 unit=gal
